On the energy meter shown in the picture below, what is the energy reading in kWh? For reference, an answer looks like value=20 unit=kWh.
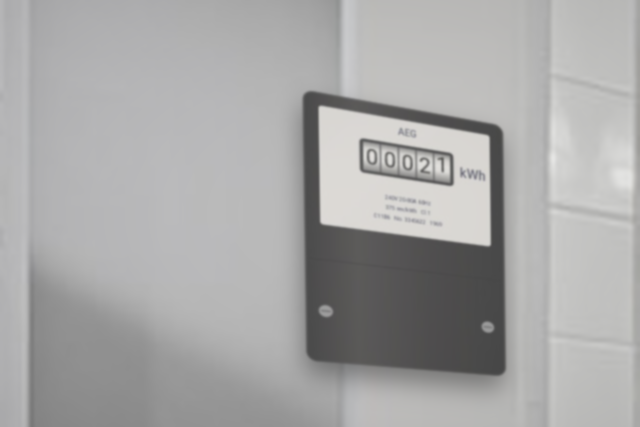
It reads value=21 unit=kWh
